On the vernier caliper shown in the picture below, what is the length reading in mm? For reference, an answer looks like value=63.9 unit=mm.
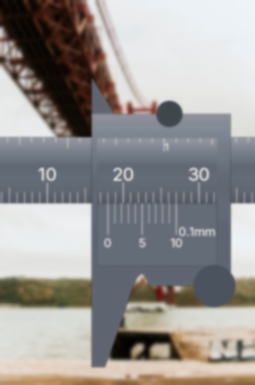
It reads value=18.0 unit=mm
